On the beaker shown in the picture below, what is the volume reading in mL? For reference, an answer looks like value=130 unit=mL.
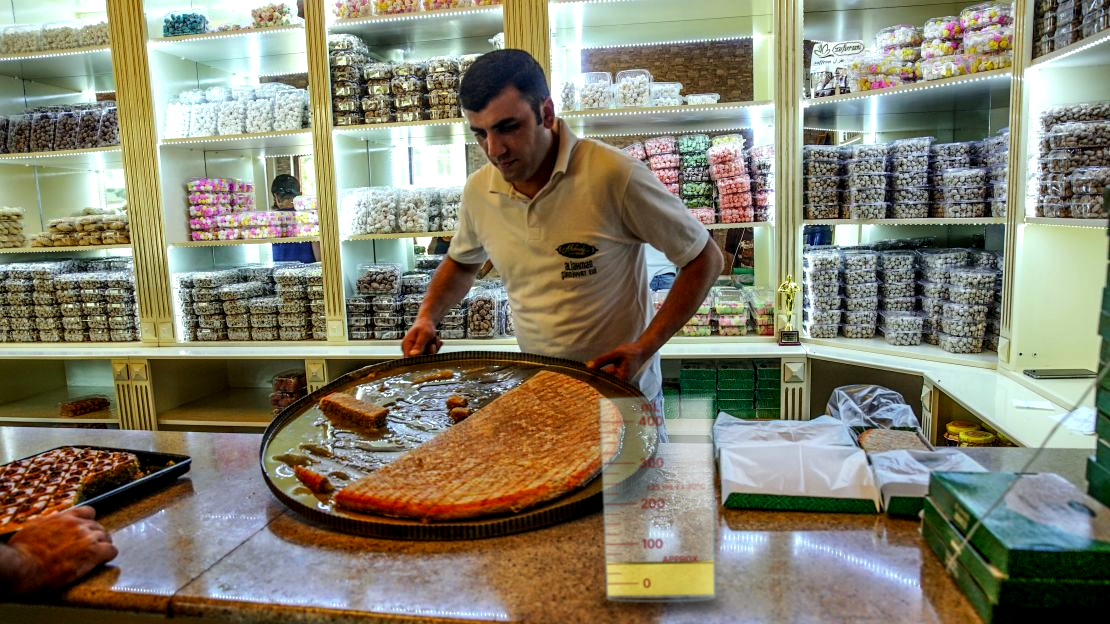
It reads value=50 unit=mL
